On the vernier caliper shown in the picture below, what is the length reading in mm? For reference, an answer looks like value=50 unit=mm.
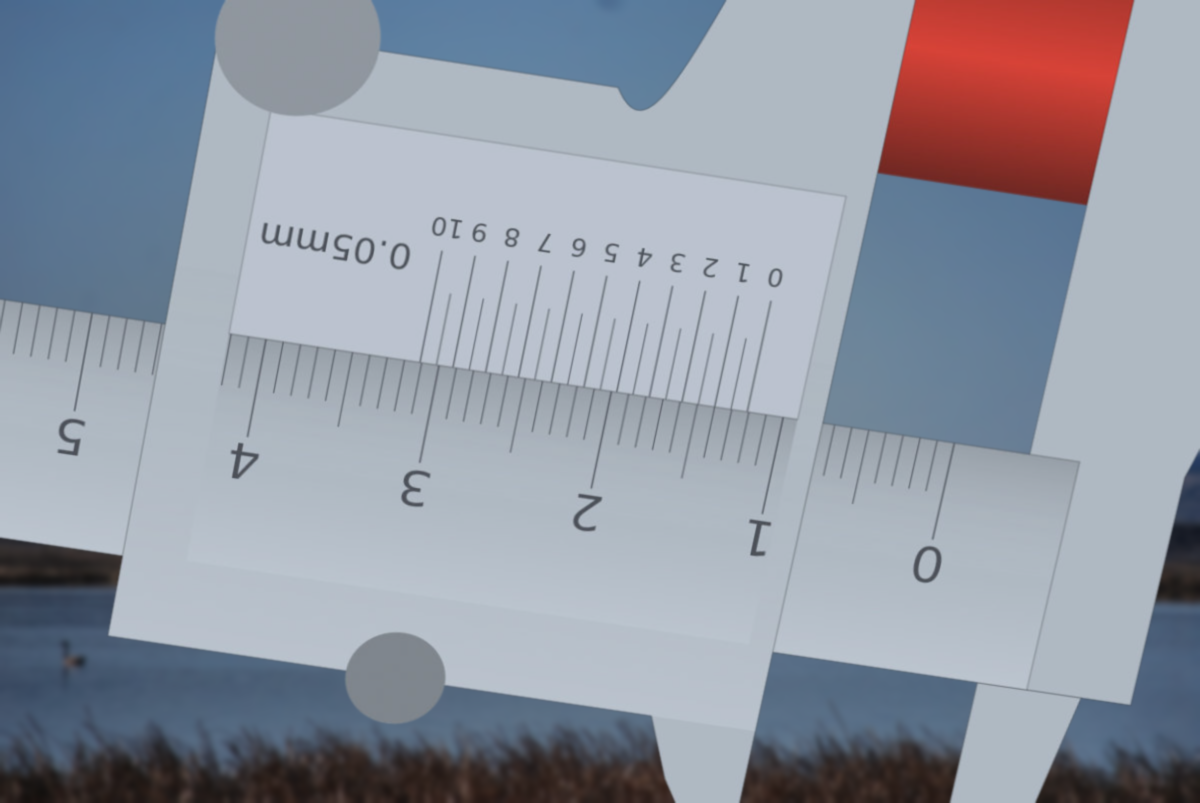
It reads value=12.1 unit=mm
